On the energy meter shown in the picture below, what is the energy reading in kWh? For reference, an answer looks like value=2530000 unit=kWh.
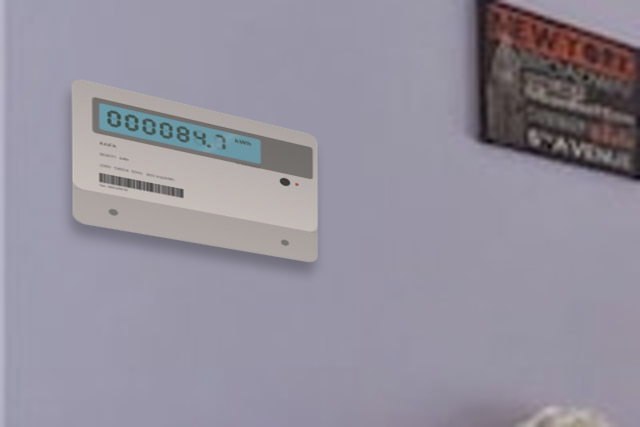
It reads value=84.7 unit=kWh
